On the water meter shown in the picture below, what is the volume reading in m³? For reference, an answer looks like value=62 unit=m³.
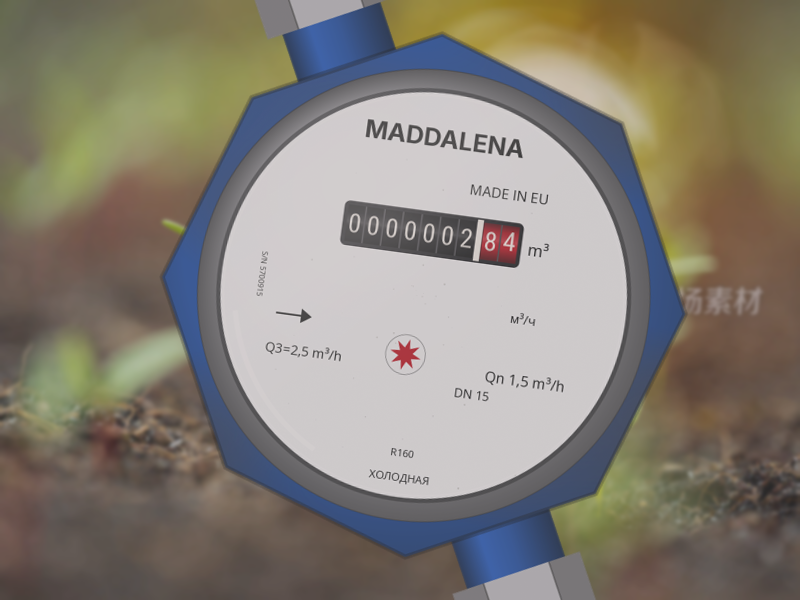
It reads value=2.84 unit=m³
